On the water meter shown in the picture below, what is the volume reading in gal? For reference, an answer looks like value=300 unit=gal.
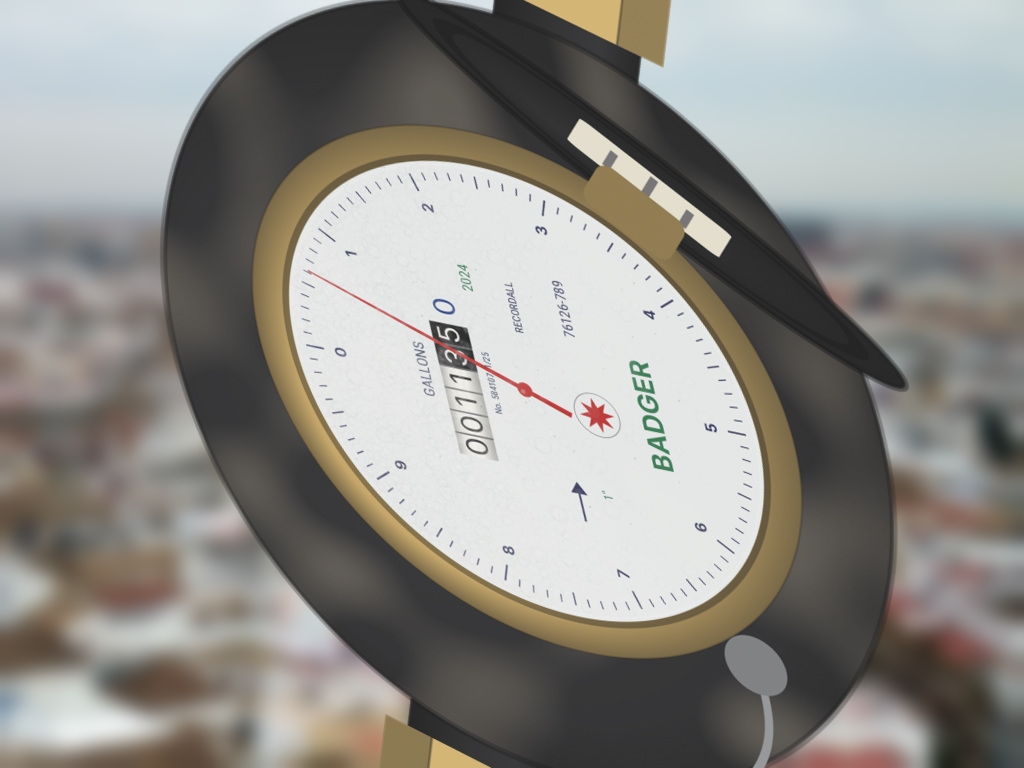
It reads value=11350.6 unit=gal
